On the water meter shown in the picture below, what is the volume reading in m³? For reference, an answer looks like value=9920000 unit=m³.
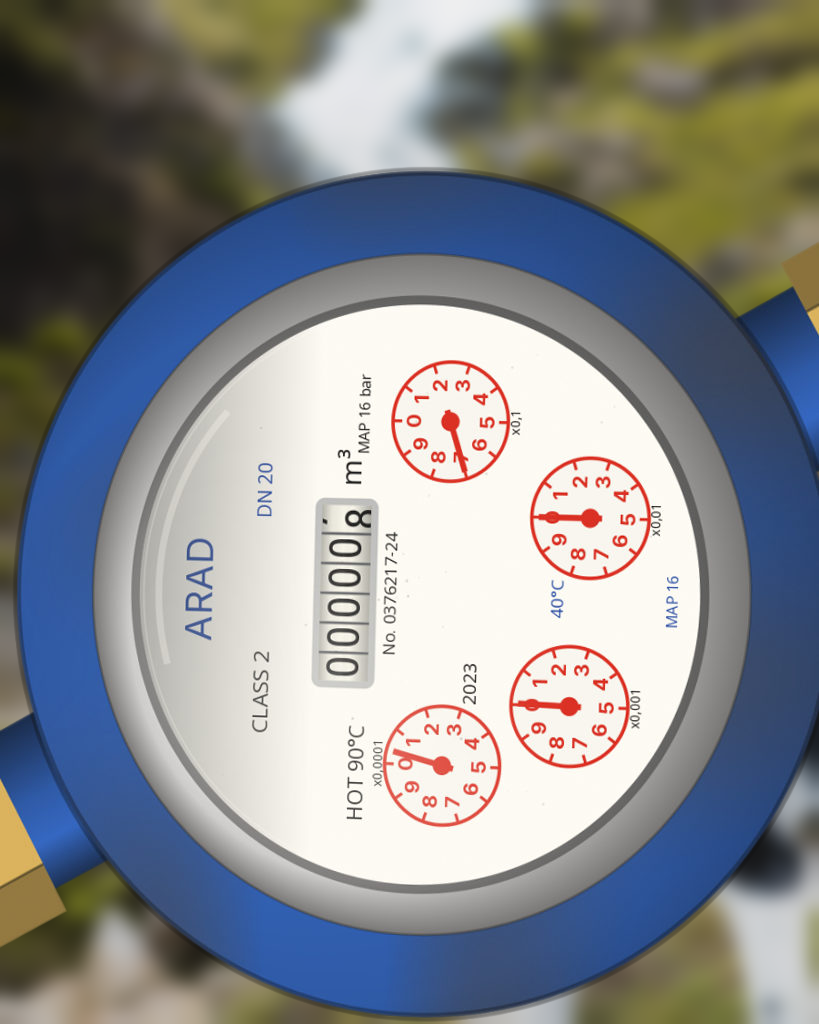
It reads value=7.7000 unit=m³
